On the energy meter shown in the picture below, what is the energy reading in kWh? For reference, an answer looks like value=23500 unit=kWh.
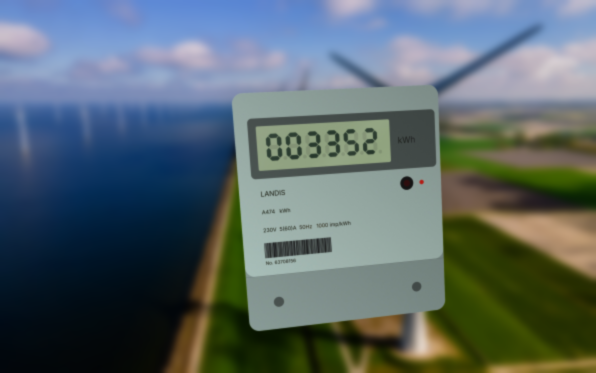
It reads value=3352 unit=kWh
